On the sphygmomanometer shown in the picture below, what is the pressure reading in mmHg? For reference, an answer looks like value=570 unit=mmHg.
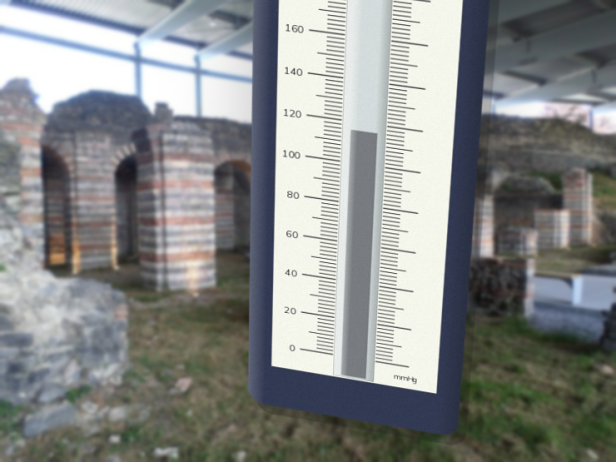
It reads value=116 unit=mmHg
